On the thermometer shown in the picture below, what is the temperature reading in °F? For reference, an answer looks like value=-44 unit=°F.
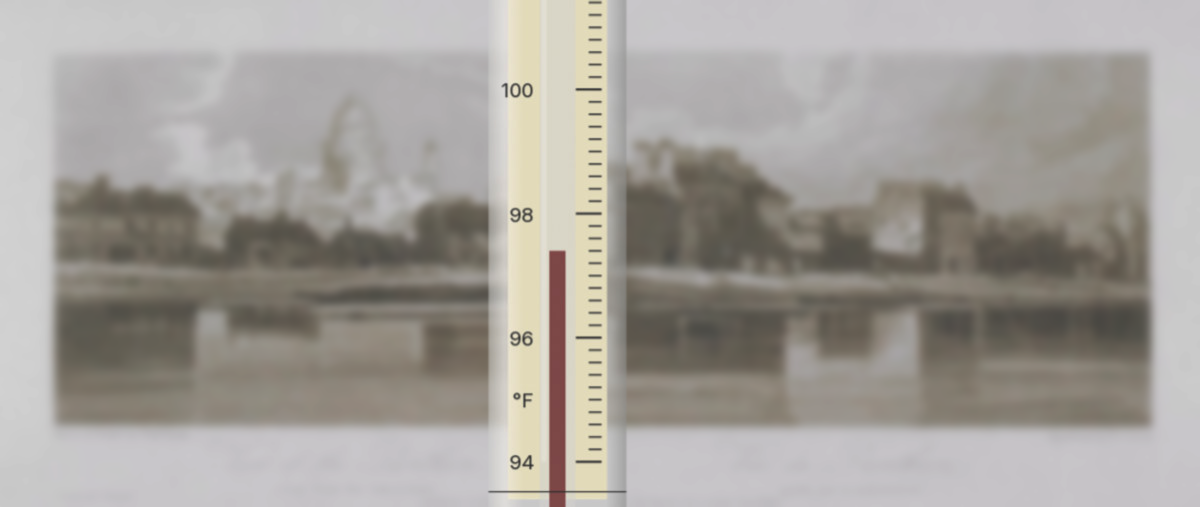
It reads value=97.4 unit=°F
